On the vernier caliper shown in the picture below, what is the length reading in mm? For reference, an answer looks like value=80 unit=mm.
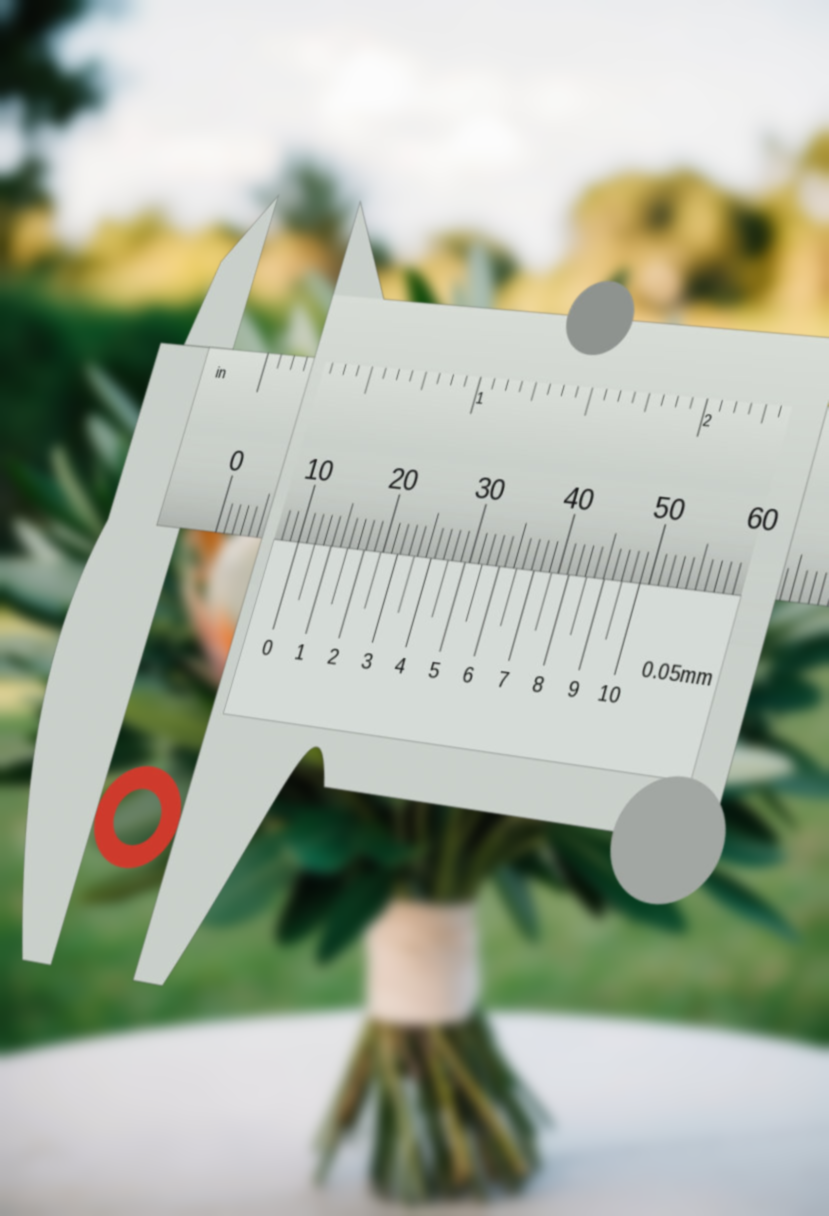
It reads value=10.0 unit=mm
